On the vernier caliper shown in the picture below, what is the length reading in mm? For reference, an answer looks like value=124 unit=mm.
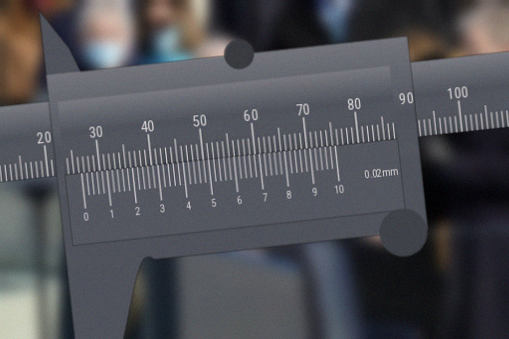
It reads value=26.5 unit=mm
